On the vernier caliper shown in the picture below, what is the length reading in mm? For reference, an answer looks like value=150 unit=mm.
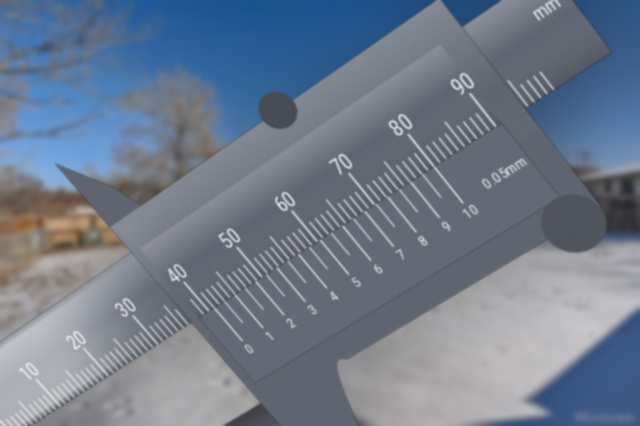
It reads value=41.0 unit=mm
